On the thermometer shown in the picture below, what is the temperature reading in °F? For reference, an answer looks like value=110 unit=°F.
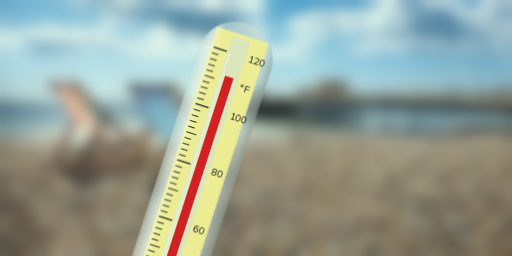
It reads value=112 unit=°F
